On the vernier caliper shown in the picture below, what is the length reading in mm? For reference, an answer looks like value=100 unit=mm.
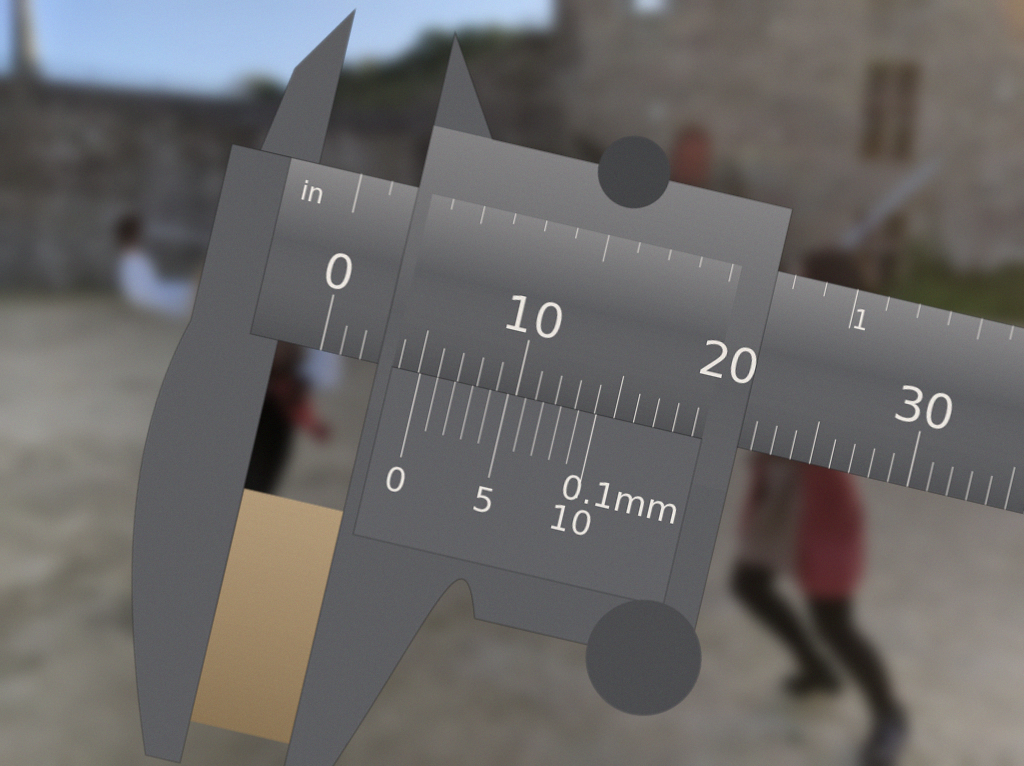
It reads value=5.1 unit=mm
